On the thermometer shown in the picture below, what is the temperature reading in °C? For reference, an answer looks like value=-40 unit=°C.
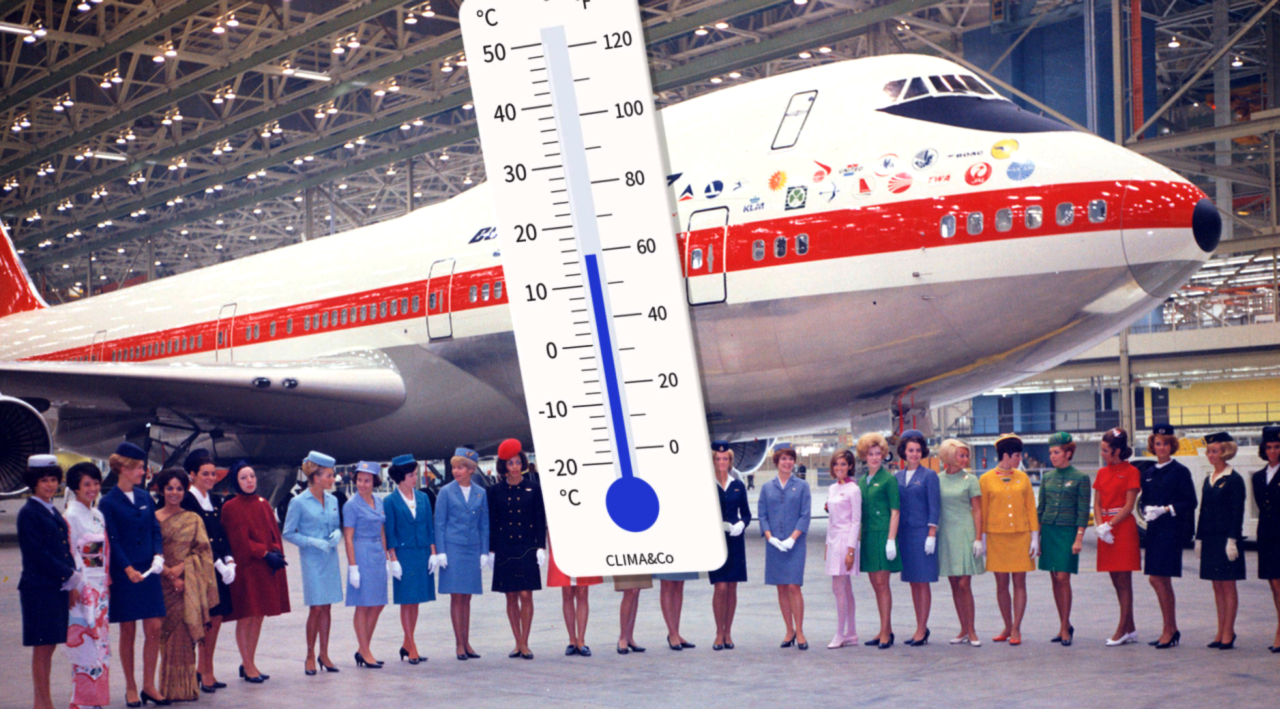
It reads value=15 unit=°C
